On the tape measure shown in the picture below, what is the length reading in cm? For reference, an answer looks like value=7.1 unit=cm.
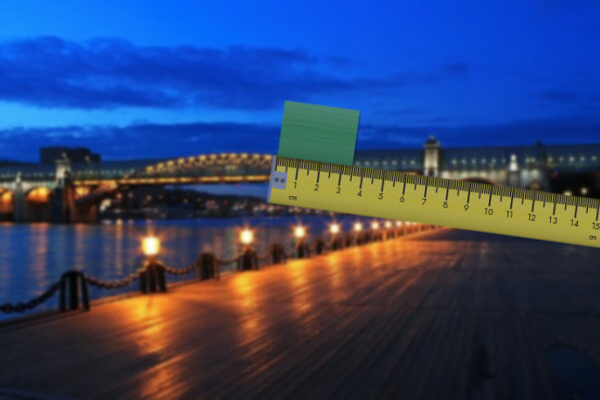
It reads value=3.5 unit=cm
